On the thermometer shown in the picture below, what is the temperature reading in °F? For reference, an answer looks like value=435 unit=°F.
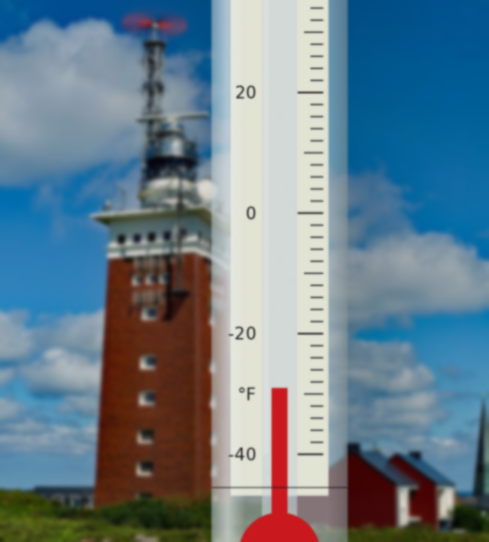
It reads value=-29 unit=°F
